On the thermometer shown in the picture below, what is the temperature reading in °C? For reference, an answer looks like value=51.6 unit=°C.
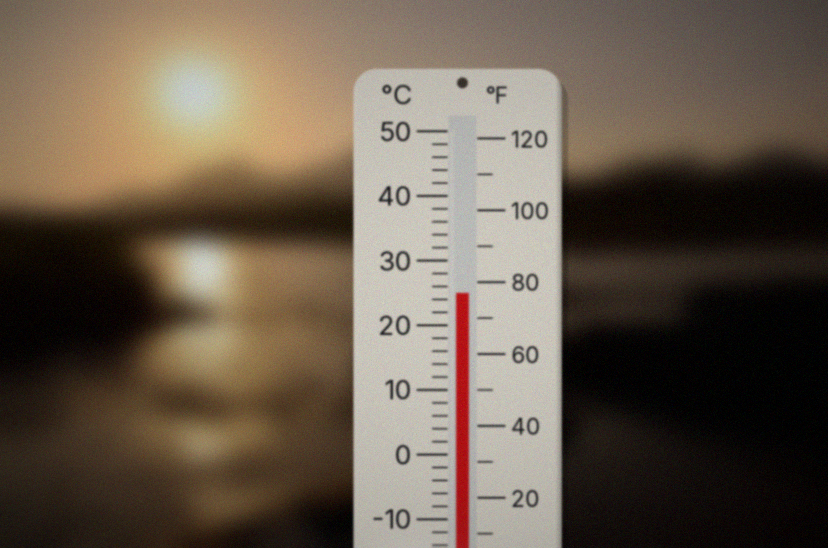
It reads value=25 unit=°C
